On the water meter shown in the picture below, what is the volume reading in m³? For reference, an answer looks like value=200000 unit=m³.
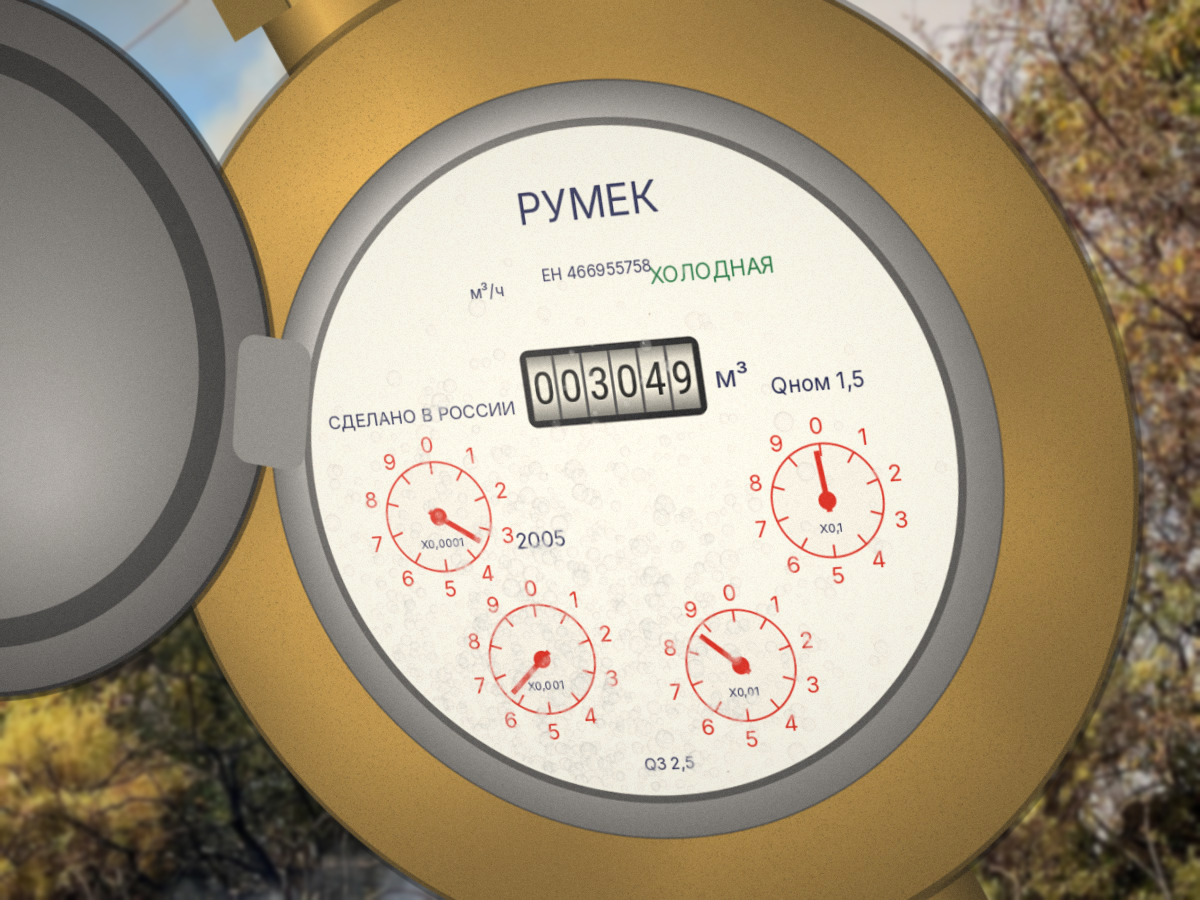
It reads value=3048.9863 unit=m³
